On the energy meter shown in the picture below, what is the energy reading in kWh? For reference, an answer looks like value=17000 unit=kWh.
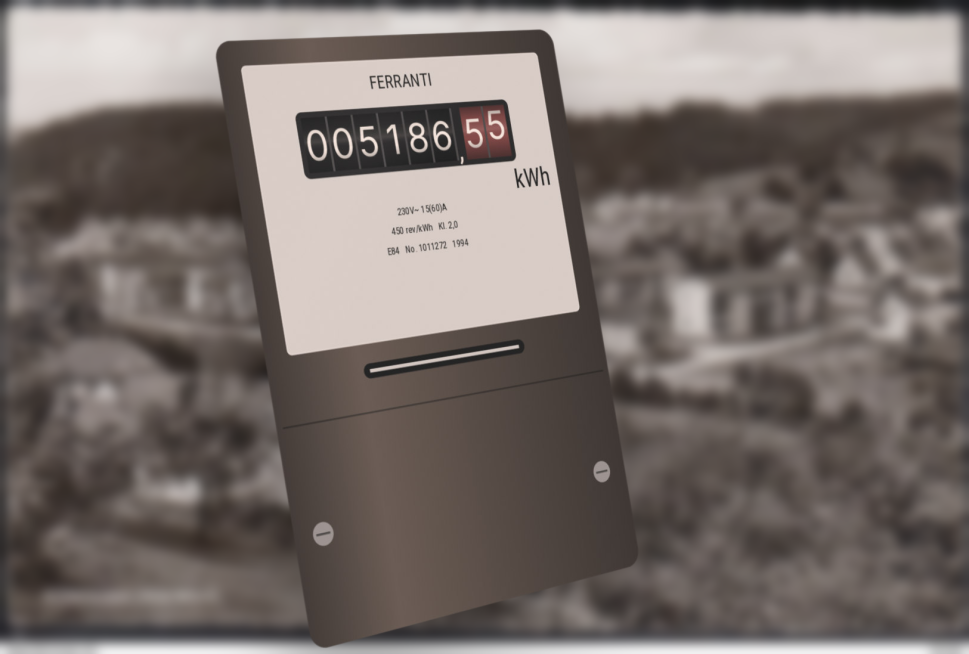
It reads value=5186.55 unit=kWh
